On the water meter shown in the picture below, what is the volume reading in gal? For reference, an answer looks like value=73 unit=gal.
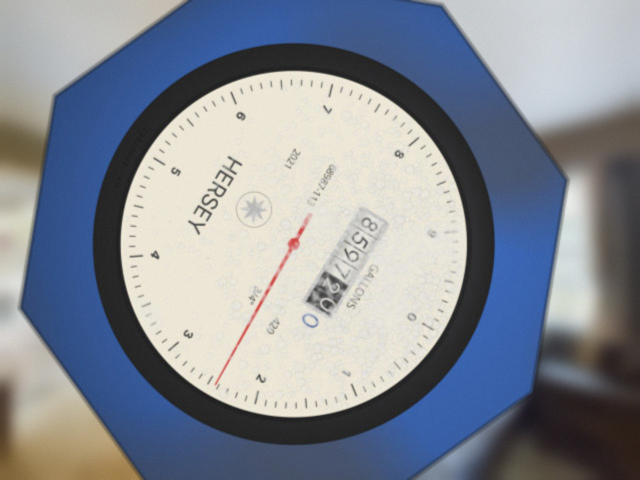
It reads value=8597202.4 unit=gal
